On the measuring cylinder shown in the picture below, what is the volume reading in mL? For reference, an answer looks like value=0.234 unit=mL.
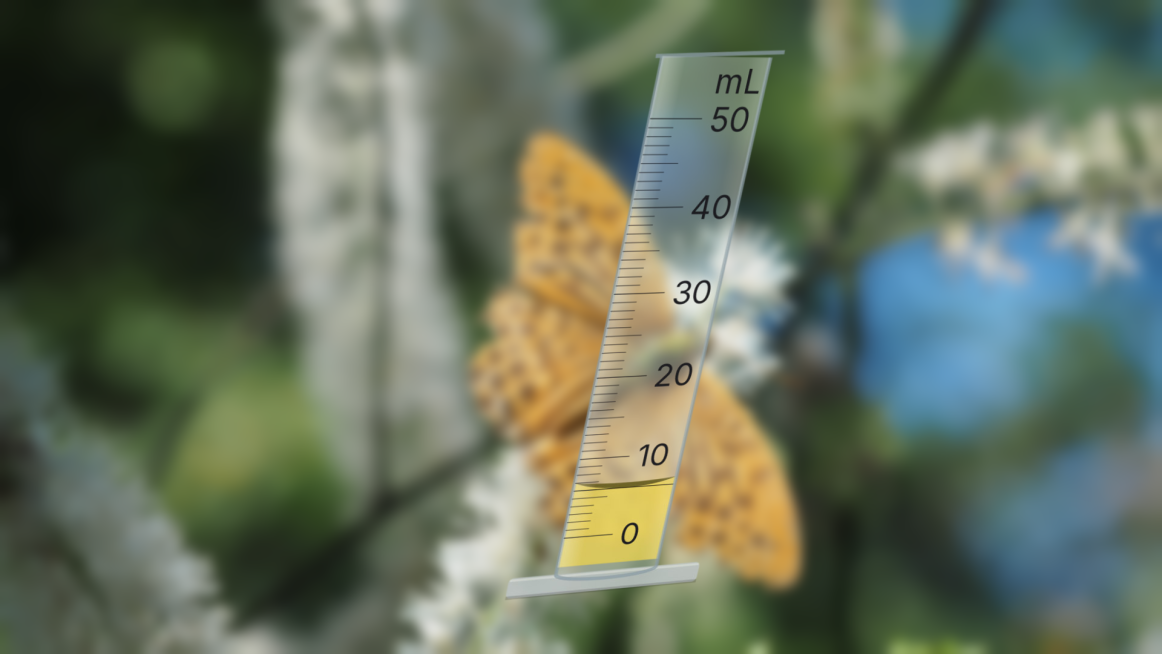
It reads value=6 unit=mL
